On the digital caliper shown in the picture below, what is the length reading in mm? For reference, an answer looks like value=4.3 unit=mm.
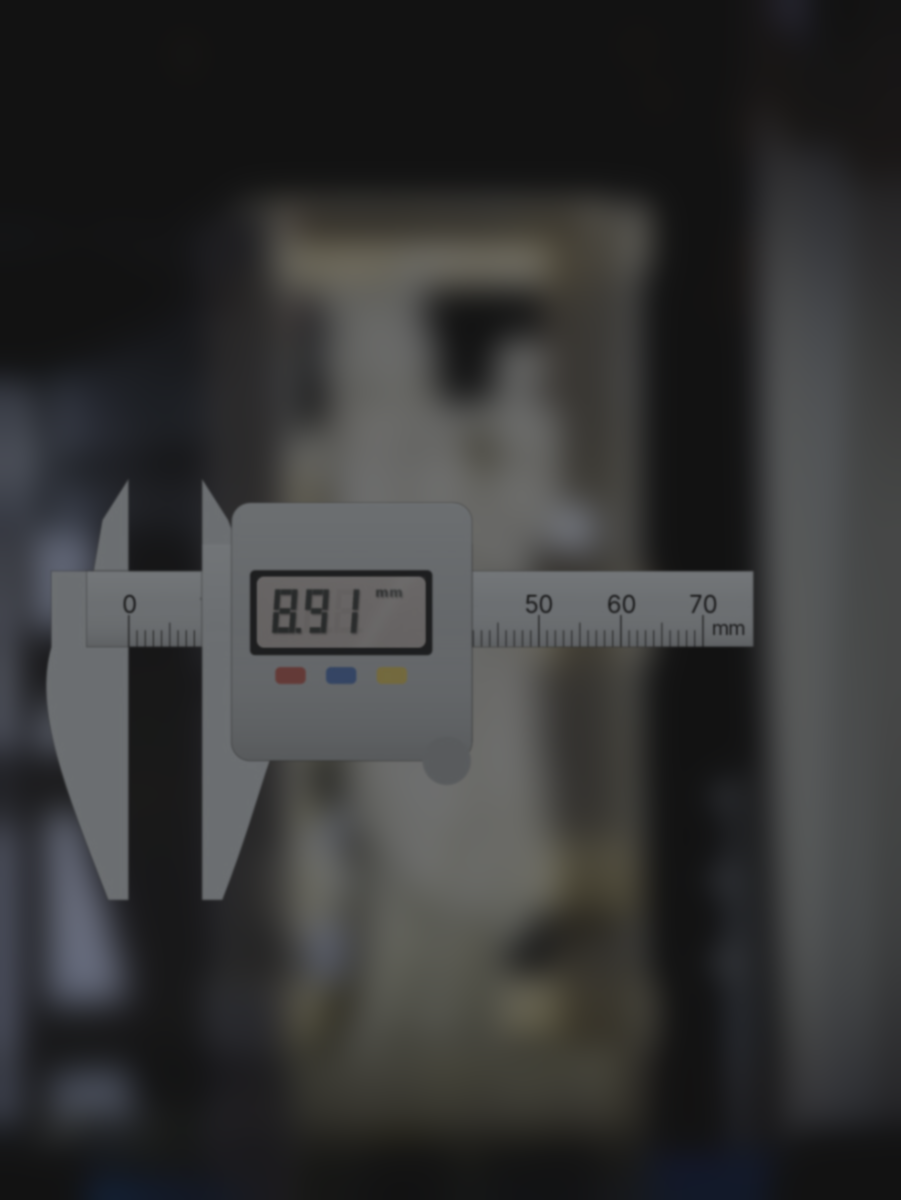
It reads value=8.91 unit=mm
